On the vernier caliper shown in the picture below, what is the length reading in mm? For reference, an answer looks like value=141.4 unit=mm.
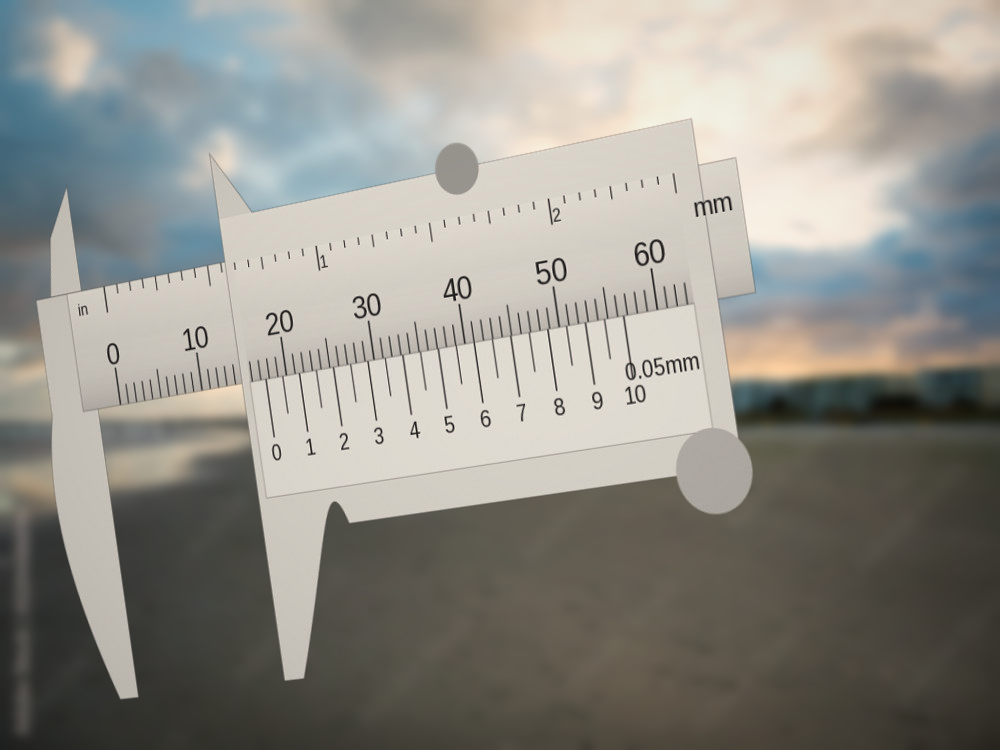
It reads value=17.6 unit=mm
